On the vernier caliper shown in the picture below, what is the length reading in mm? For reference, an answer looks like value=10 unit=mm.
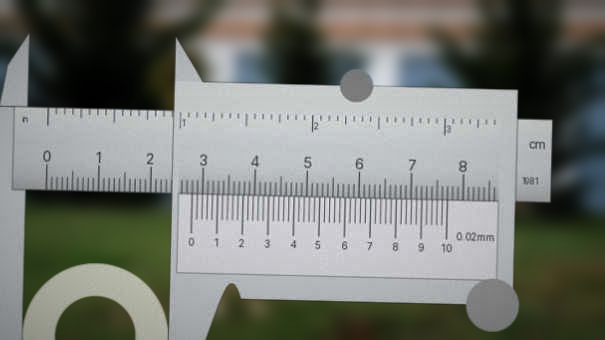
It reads value=28.0 unit=mm
